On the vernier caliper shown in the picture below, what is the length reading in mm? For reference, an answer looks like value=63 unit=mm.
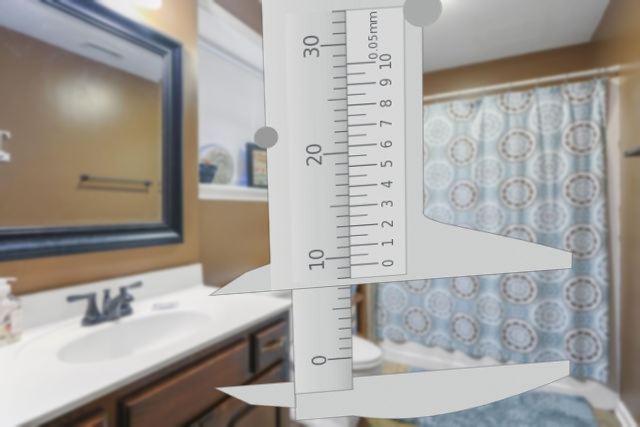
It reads value=9.2 unit=mm
